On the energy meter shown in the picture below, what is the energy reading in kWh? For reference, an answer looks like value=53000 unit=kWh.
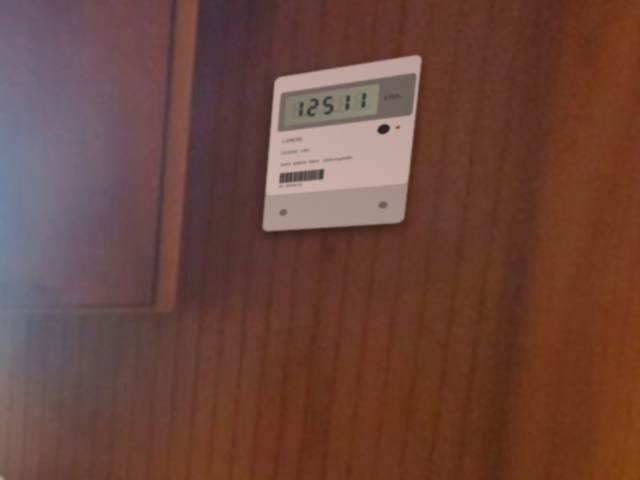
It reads value=12511 unit=kWh
